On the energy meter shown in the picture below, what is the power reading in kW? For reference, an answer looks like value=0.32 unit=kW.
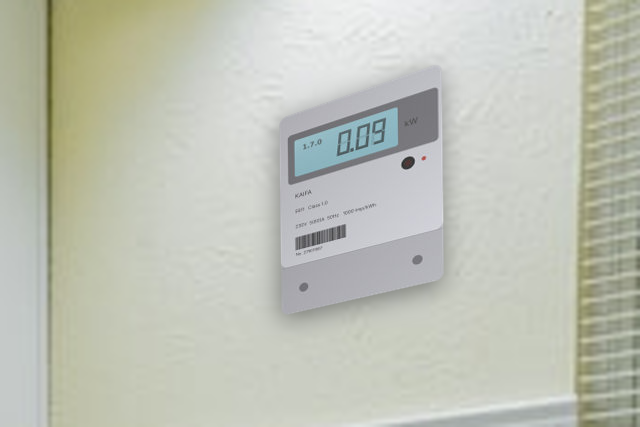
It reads value=0.09 unit=kW
